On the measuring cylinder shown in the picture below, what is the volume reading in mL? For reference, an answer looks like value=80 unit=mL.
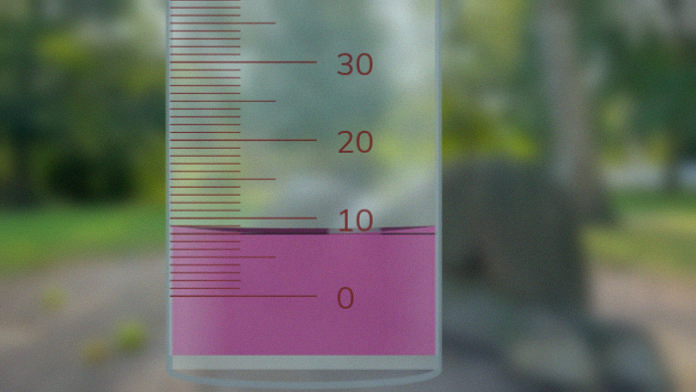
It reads value=8 unit=mL
